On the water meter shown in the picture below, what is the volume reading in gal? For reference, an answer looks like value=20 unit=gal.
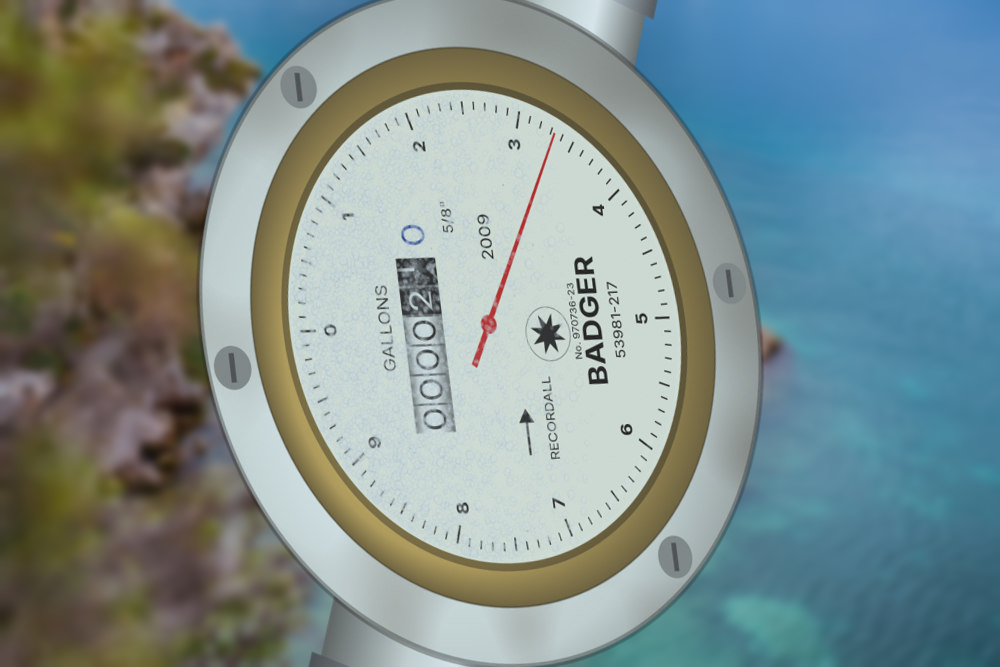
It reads value=213.3 unit=gal
